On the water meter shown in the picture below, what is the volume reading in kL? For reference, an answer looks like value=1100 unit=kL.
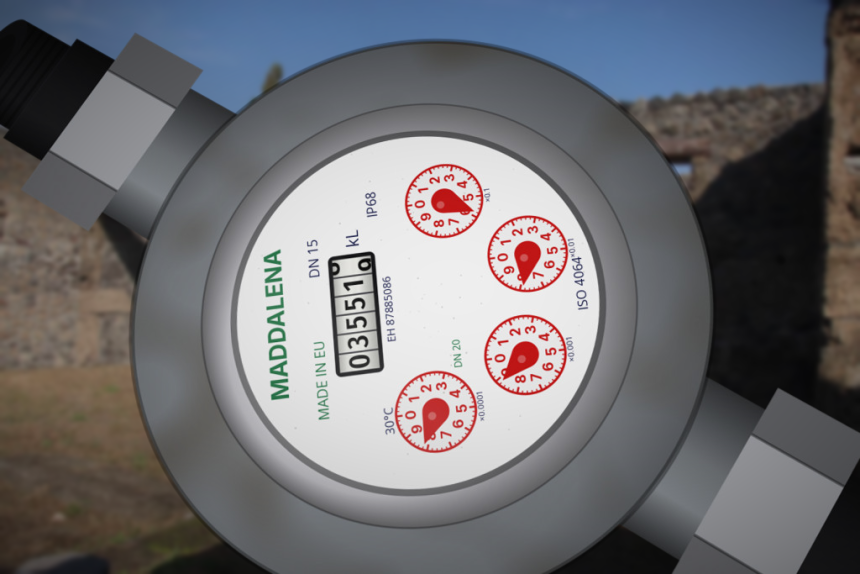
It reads value=35518.5788 unit=kL
